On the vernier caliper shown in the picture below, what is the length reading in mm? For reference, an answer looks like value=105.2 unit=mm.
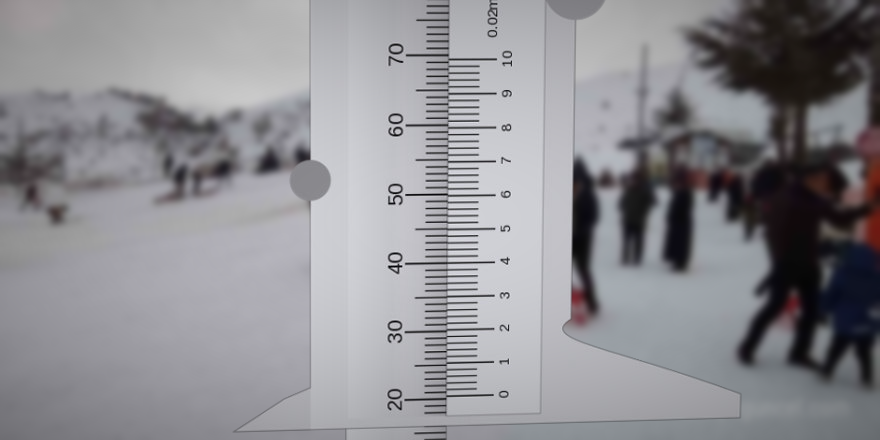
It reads value=20.4 unit=mm
